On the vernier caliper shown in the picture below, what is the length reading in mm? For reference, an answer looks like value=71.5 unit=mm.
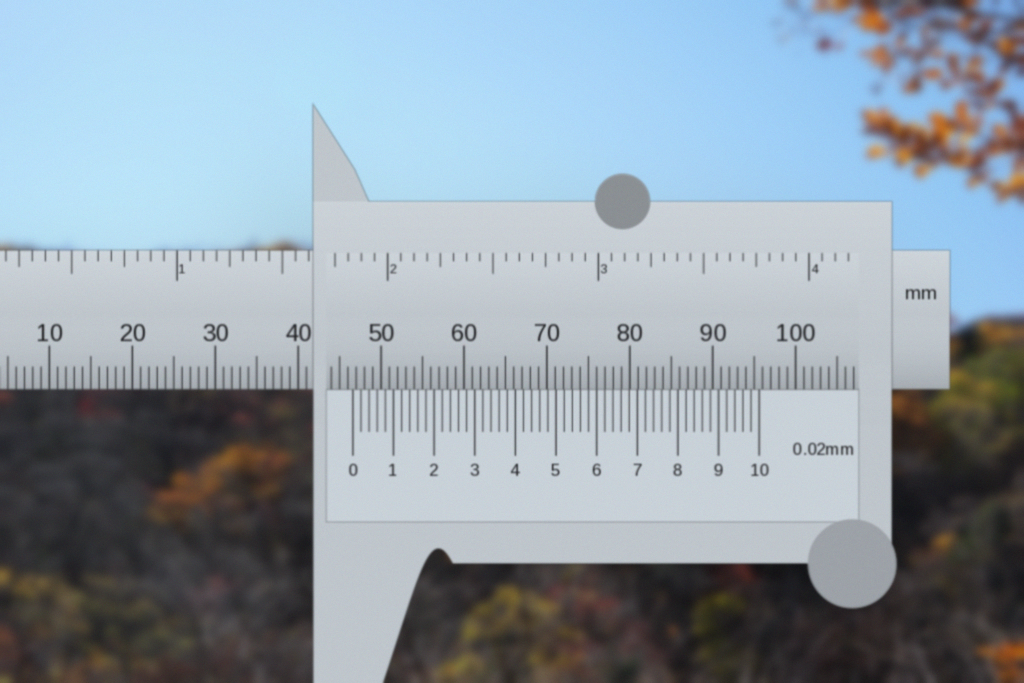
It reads value=46.6 unit=mm
